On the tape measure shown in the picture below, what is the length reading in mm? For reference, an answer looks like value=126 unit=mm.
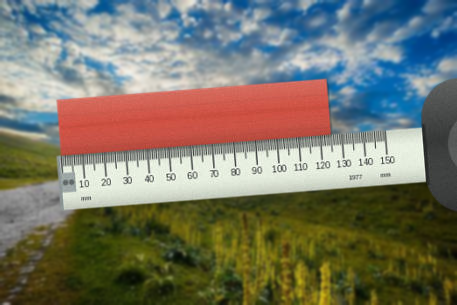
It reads value=125 unit=mm
